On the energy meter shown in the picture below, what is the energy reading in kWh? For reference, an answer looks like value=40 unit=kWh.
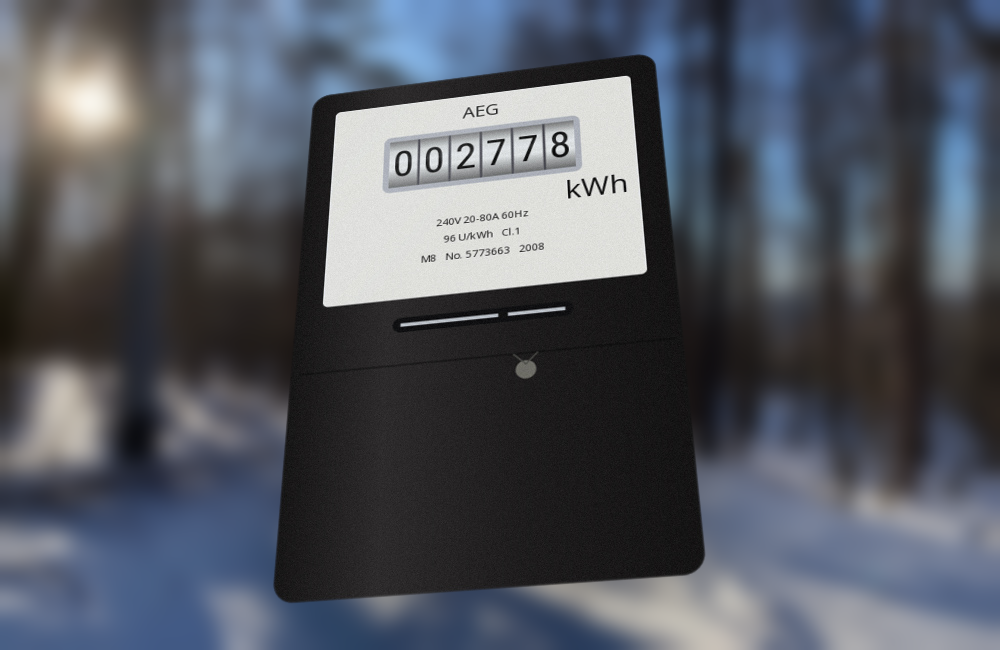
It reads value=2778 unit=kWh
